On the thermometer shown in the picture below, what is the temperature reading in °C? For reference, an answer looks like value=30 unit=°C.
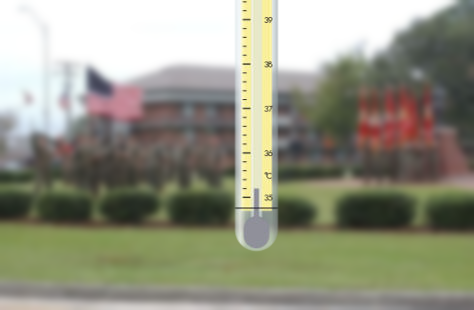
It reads value=35.2 unit=°C
